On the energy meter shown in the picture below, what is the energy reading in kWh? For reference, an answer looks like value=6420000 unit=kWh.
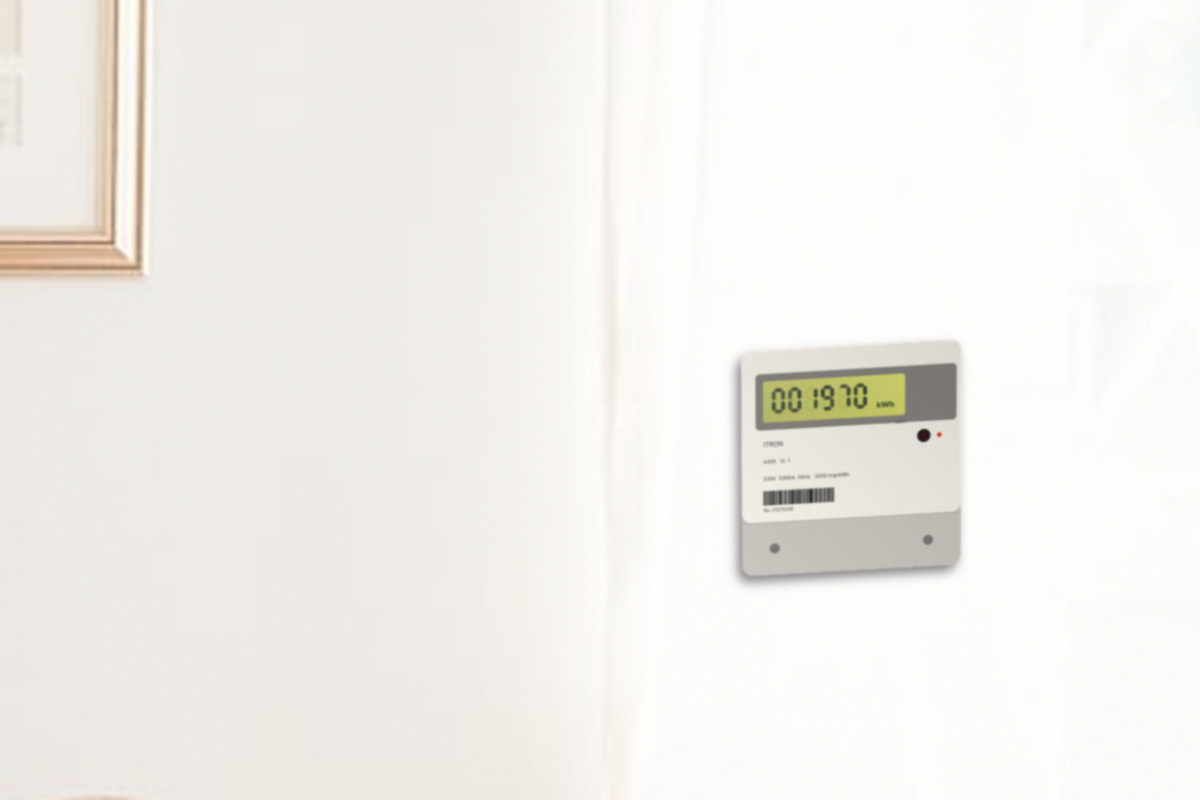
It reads value=1970 unit=kWh
